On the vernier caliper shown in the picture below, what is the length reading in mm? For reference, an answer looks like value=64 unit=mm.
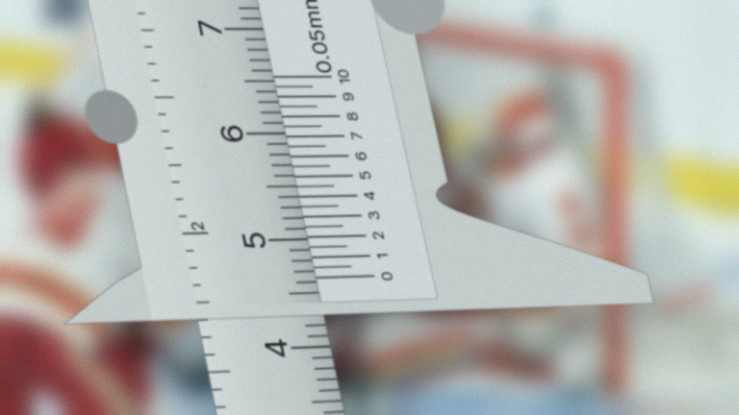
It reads value=46.4 unit=mm
